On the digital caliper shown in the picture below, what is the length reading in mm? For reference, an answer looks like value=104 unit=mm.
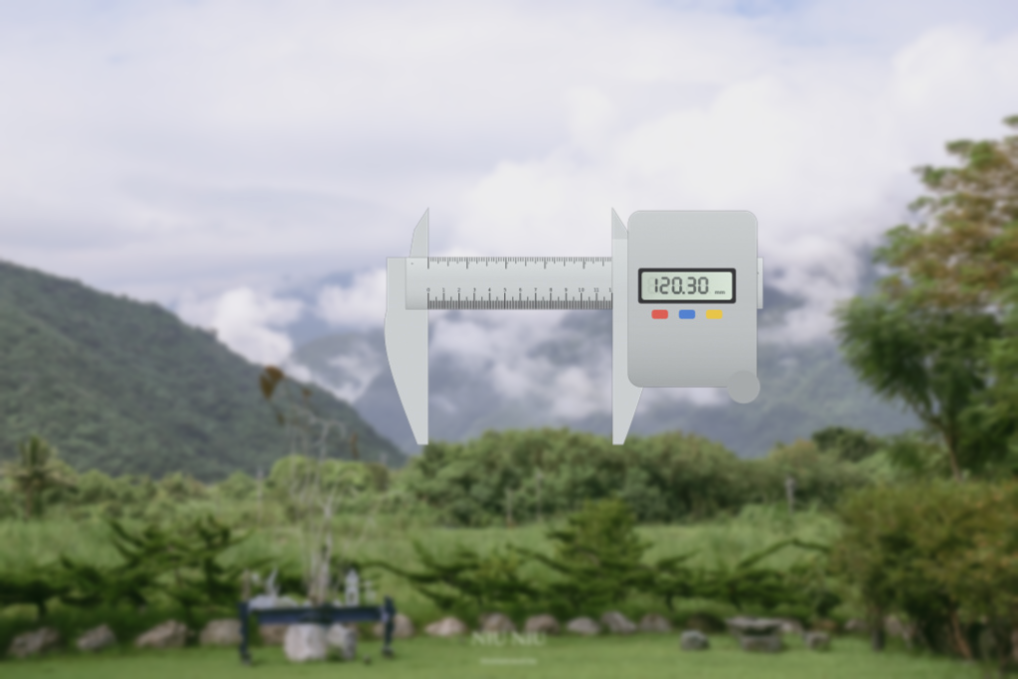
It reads value=120.30 unit=mm
